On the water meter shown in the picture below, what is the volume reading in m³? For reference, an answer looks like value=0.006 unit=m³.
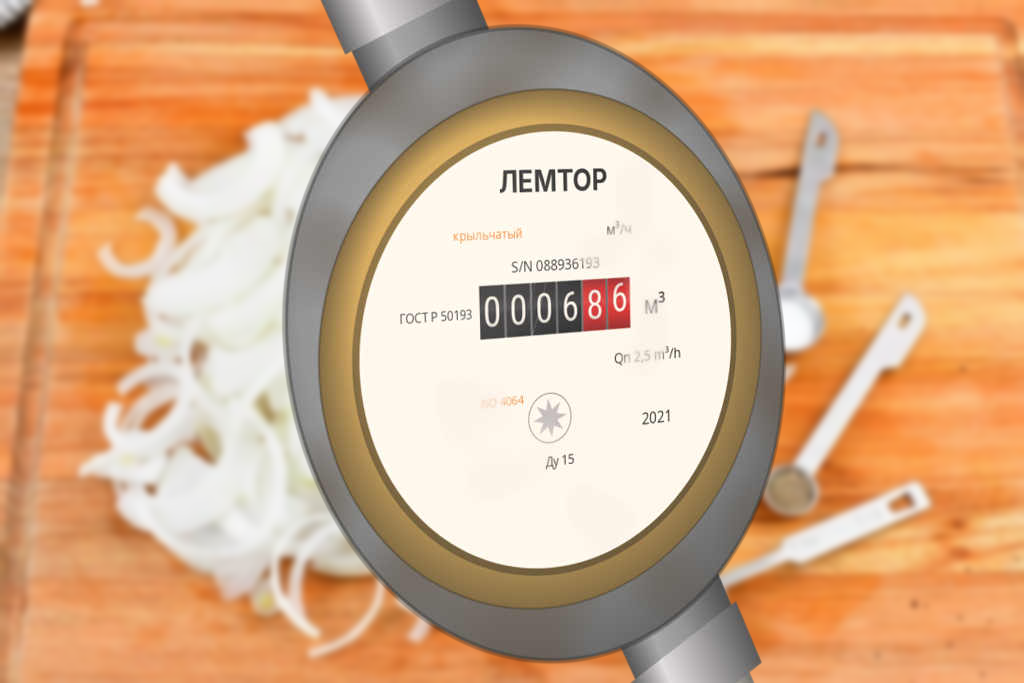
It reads value=6.86 unit=m³
